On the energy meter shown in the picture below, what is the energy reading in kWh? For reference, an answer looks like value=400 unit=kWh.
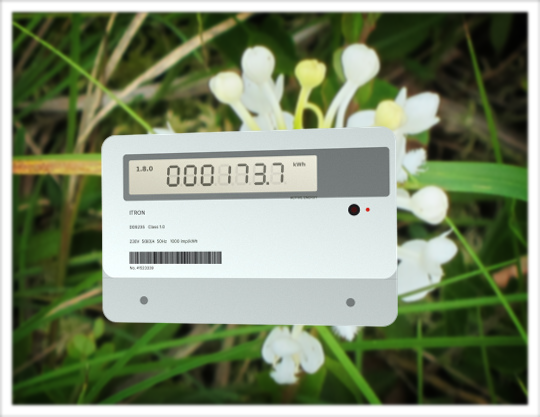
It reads value=173.7 unit=kWh
